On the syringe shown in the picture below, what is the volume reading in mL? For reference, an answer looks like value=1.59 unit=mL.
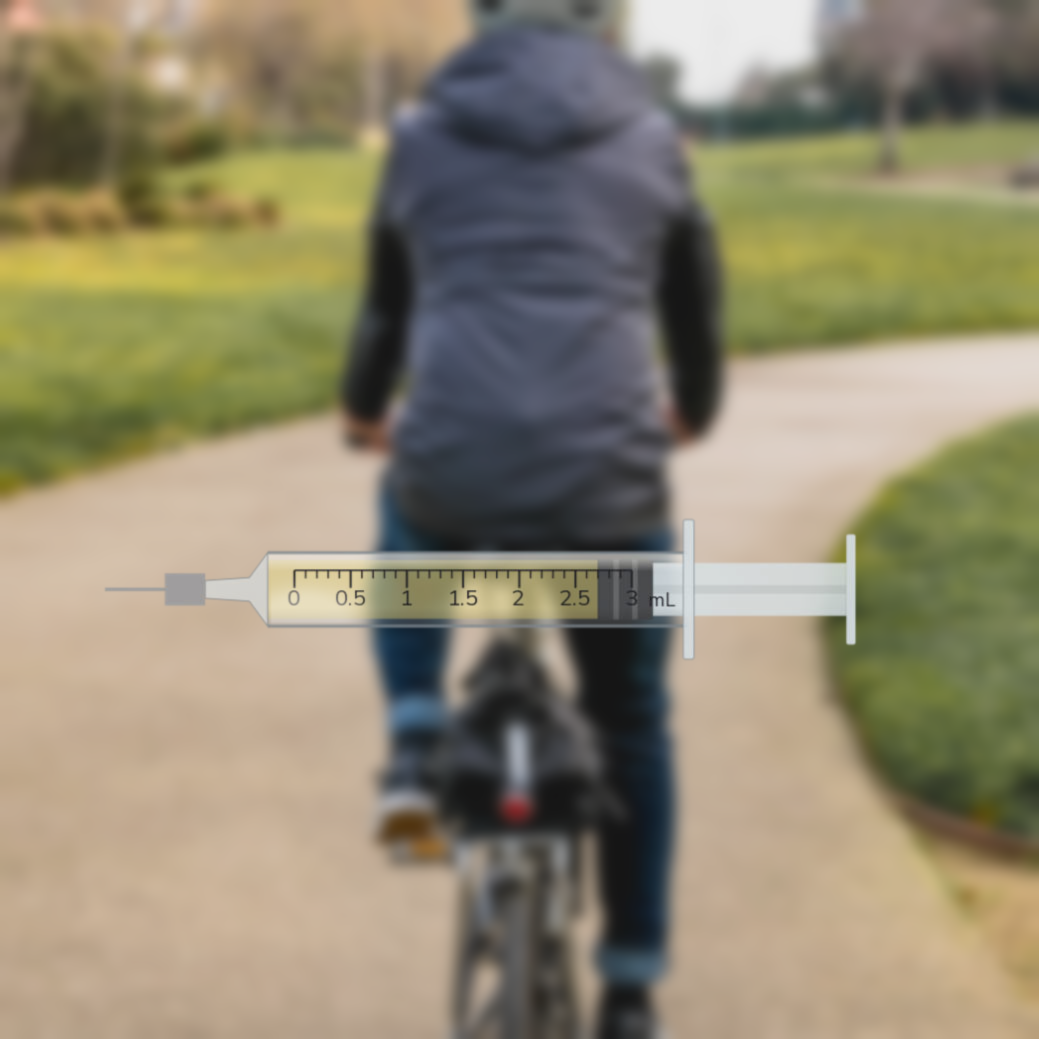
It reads value=2.7 unit=mL
